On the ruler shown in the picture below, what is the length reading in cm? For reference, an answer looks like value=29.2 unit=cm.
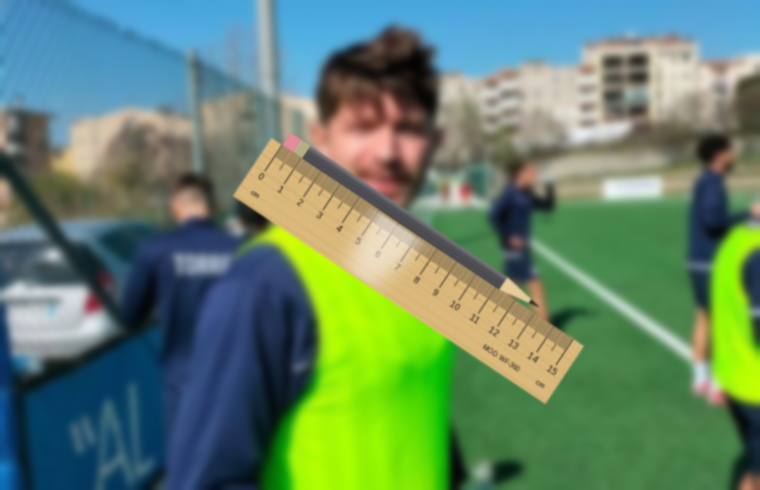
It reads value=13 unit=cm
